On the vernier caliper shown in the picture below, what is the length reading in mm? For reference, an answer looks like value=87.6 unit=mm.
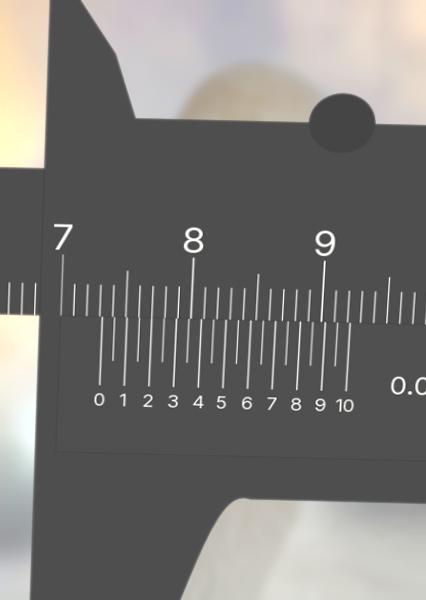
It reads value=73.2 unit=mm
